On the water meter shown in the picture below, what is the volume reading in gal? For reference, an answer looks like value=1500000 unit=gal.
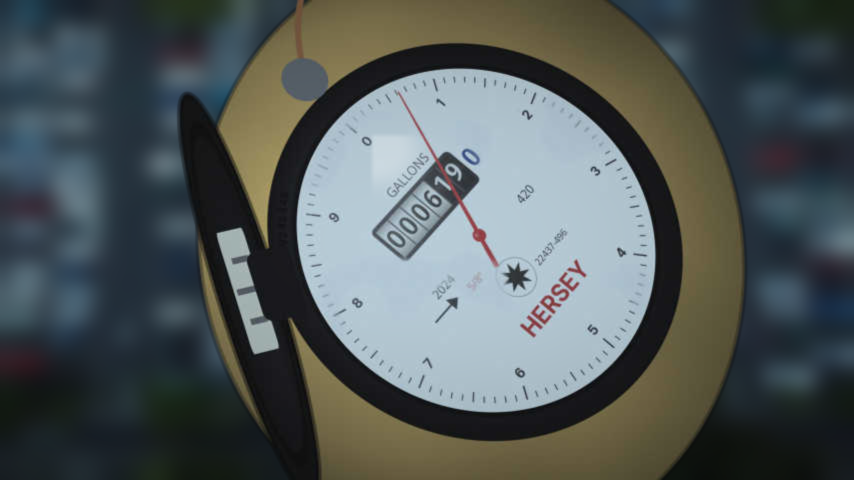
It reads value=6190.6 unit=gal
